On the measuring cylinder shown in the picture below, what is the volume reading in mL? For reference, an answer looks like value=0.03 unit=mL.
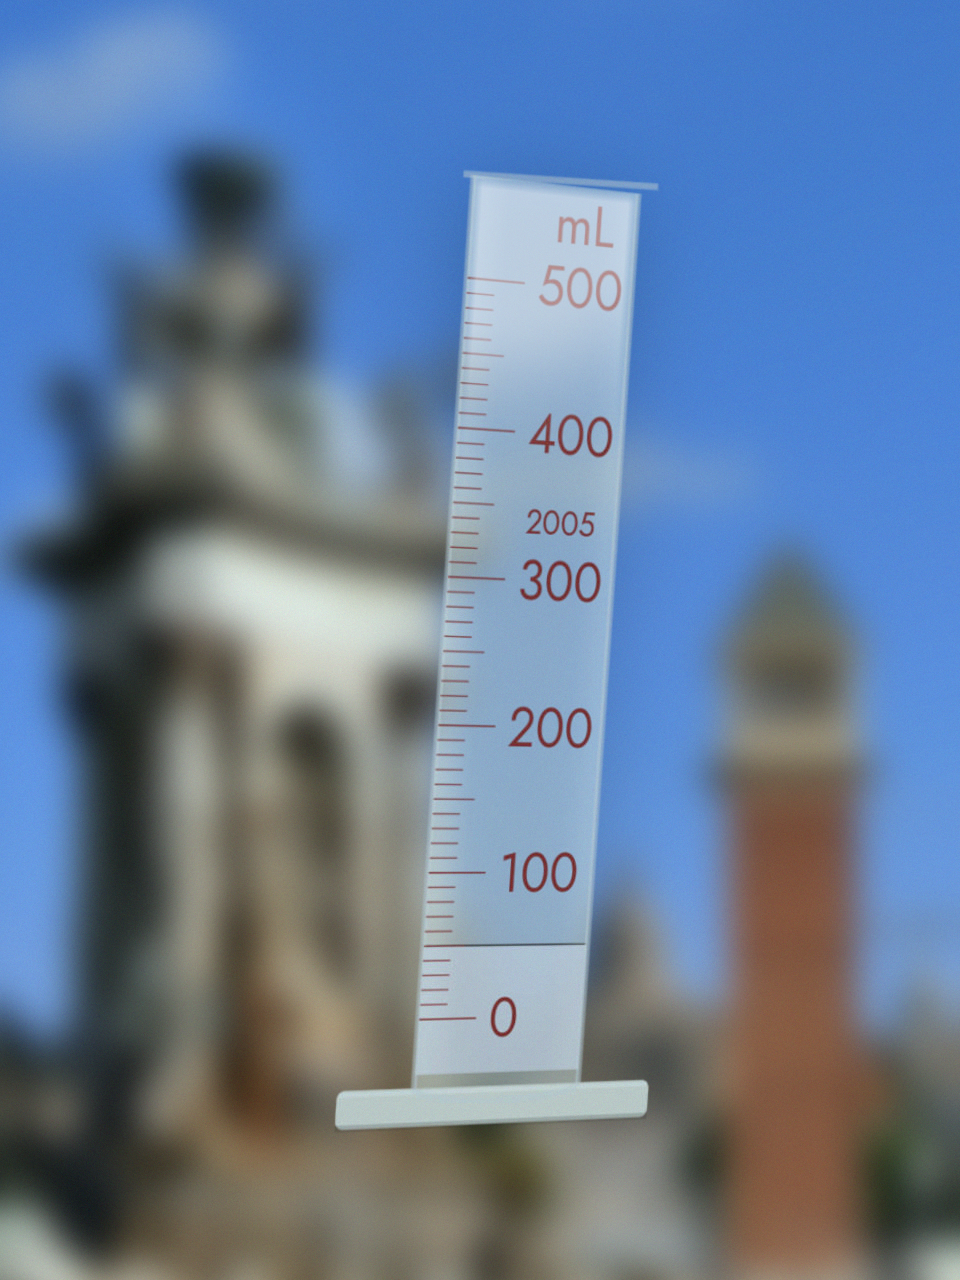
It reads value=50 unit=mL
